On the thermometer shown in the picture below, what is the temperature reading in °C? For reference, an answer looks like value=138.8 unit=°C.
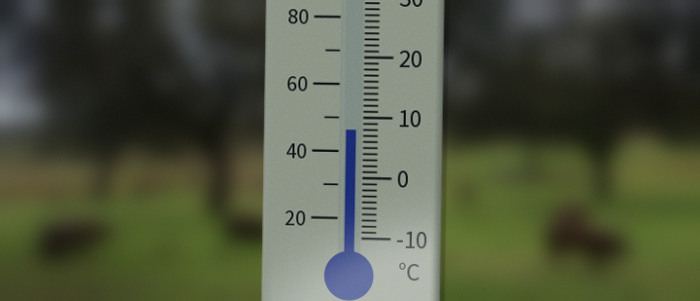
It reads value=8 unit=°C
